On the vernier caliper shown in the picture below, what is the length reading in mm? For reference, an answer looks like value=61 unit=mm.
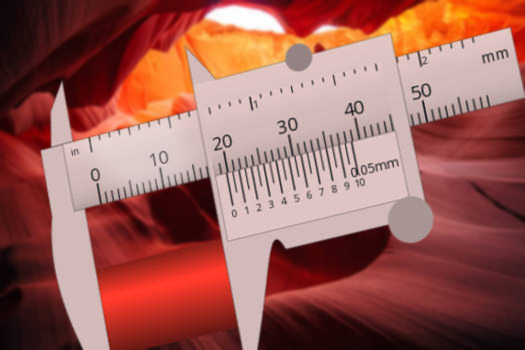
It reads value=19.8 unit=mm
